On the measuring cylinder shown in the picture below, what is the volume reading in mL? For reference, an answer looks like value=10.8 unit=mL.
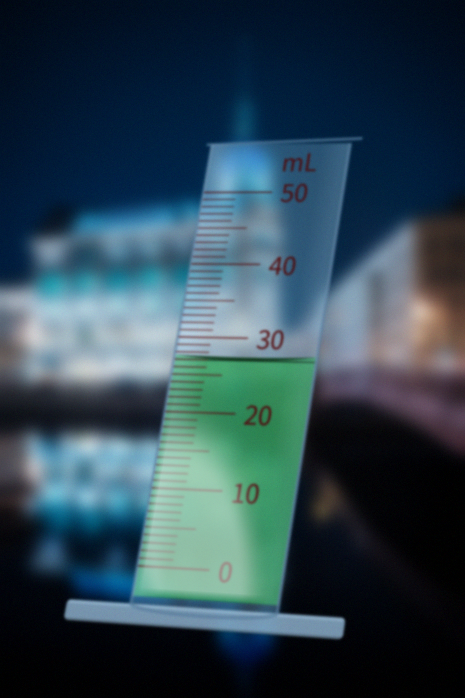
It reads value=27 unit=mL
